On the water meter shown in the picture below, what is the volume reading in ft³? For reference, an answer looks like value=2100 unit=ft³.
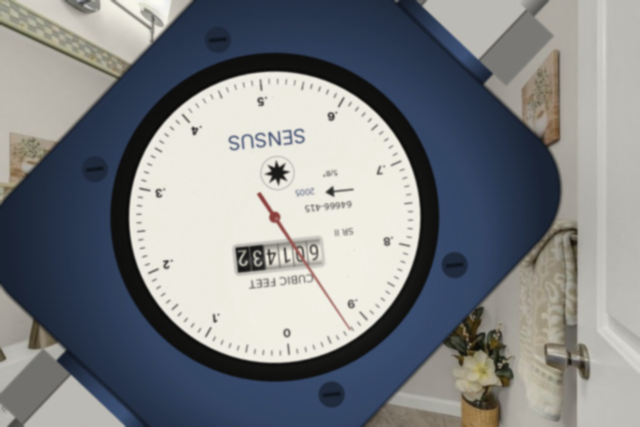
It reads value=601431.92 unit=ft³
